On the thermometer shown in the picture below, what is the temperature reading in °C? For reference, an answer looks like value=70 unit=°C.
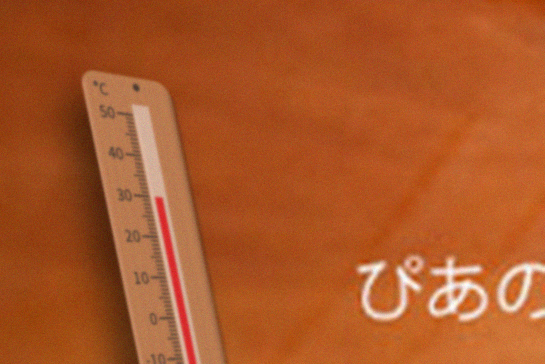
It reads value=30 unit=°C
